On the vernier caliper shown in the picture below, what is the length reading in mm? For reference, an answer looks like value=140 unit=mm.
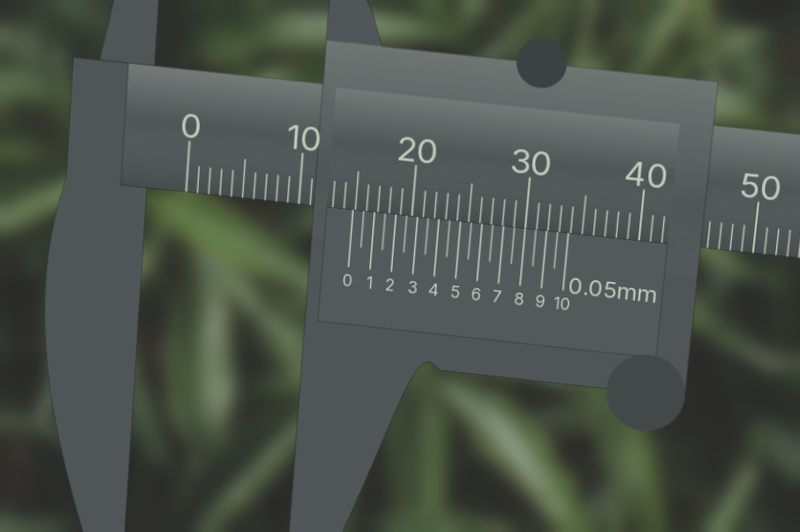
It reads value=14.8 unit=mm
